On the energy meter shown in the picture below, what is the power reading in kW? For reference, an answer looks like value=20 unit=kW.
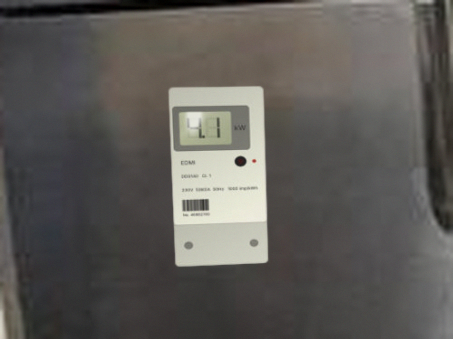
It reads value=4.1 unit=kW
